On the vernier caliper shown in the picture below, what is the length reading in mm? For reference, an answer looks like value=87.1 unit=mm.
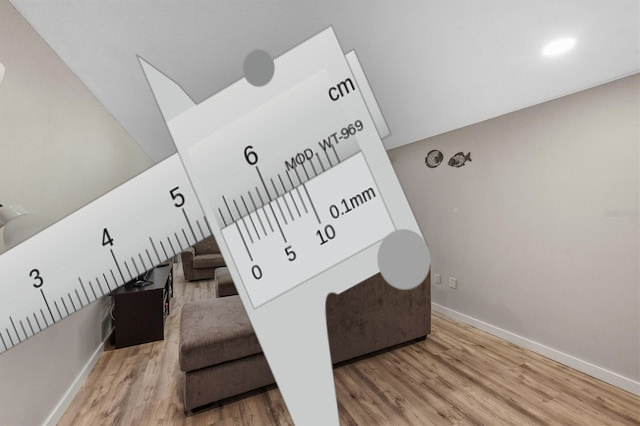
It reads value=55.2 unit=mm
